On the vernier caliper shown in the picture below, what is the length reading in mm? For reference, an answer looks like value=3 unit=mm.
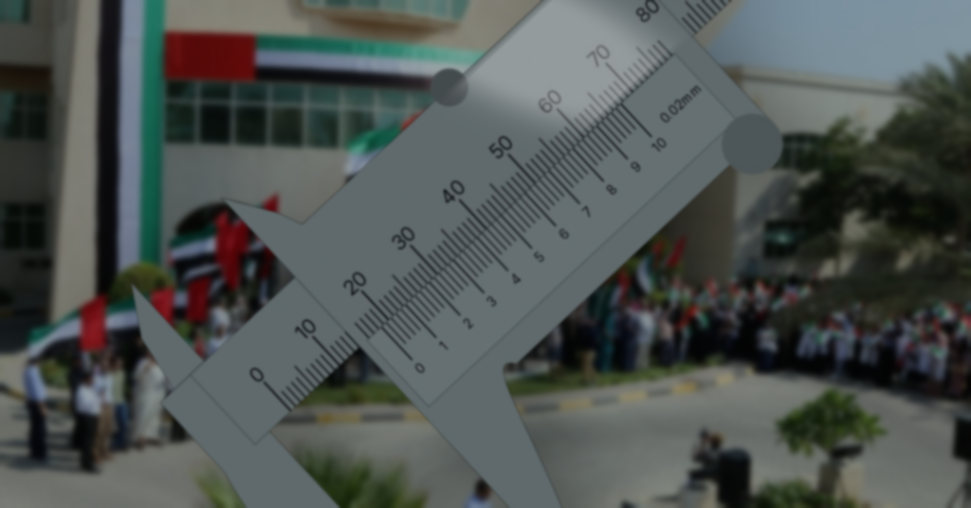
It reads value=18.5 unit=mm
